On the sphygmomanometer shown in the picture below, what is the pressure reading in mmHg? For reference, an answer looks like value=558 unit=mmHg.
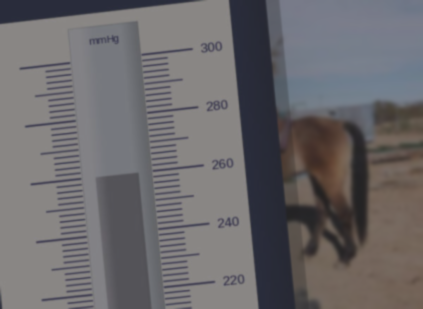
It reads value=260 unit=mmHg
